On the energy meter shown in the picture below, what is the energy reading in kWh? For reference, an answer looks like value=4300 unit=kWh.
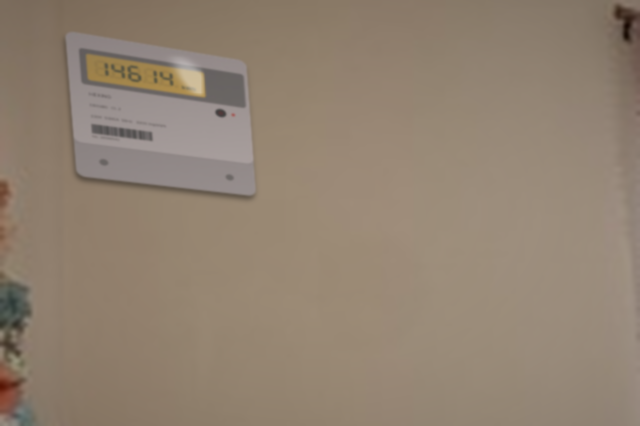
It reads value=14614 unit=kWh
